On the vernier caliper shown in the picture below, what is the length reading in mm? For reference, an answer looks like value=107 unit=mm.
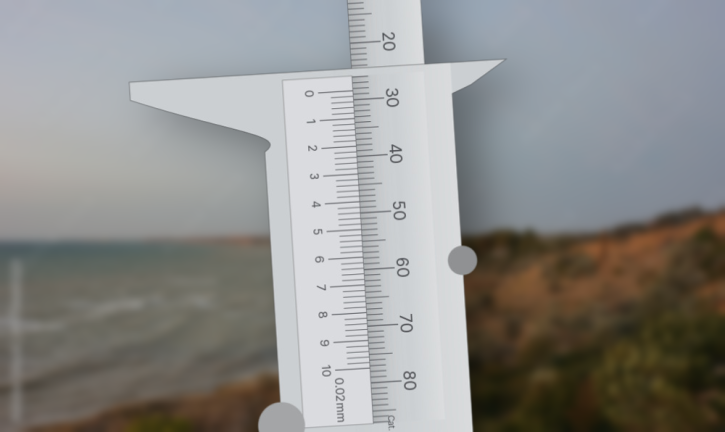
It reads value=28.4 unit=mm
